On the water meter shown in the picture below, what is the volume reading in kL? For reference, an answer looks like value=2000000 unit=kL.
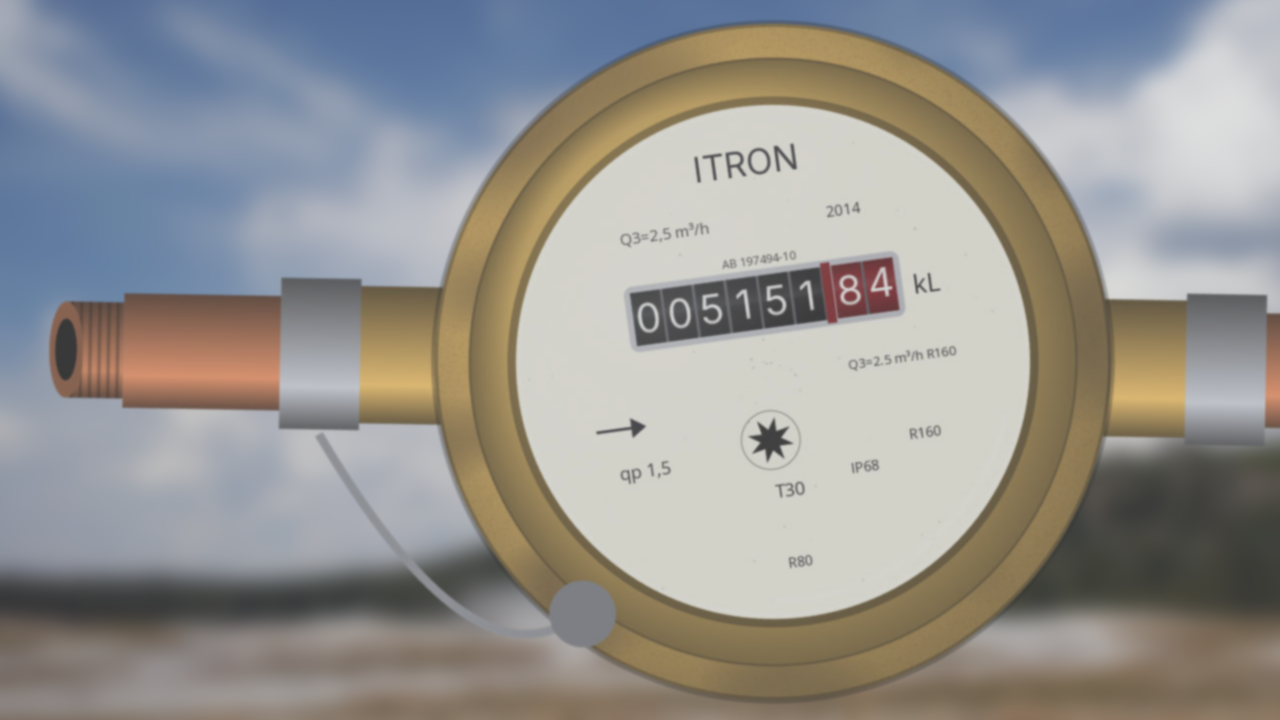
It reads value=5151.84 unit=kL
